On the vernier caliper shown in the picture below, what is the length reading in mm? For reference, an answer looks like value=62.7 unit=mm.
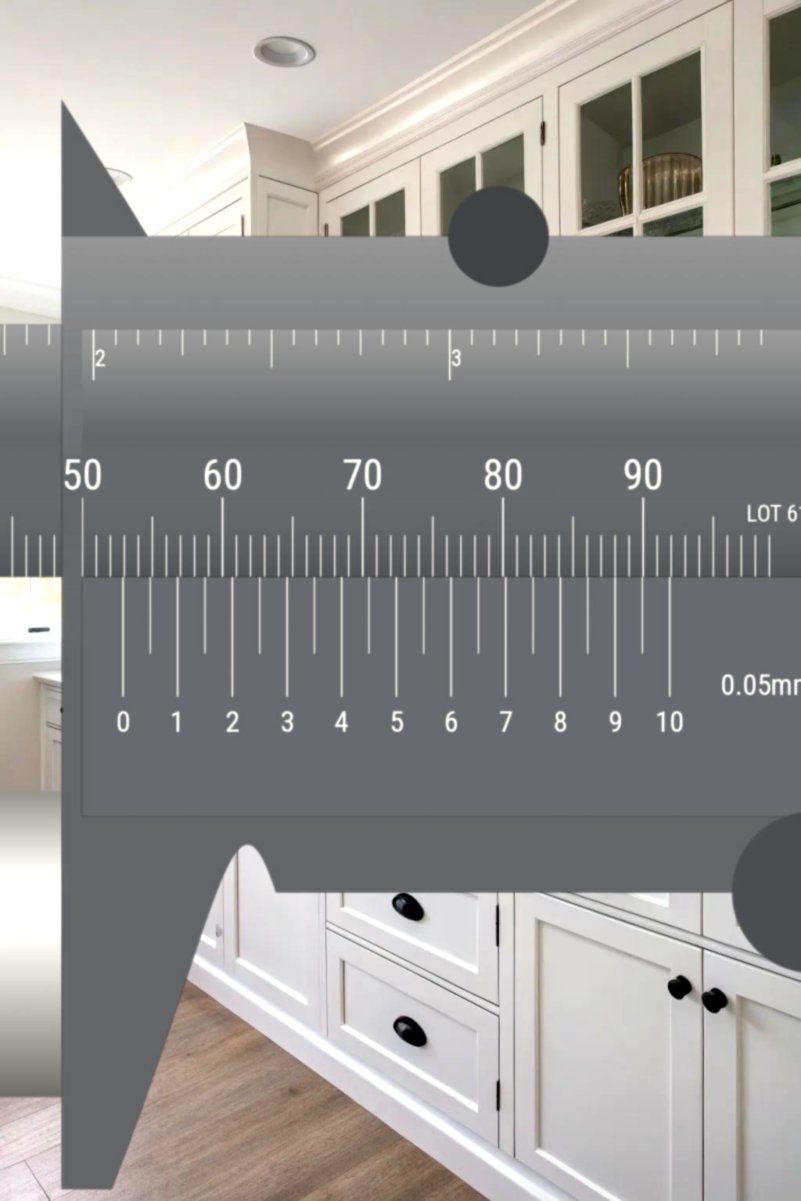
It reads value=52.9 unit=mm
